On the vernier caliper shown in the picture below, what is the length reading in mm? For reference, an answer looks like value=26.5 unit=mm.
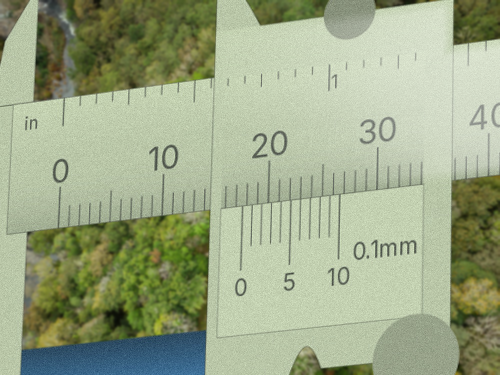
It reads value=17.6 unit=mm
